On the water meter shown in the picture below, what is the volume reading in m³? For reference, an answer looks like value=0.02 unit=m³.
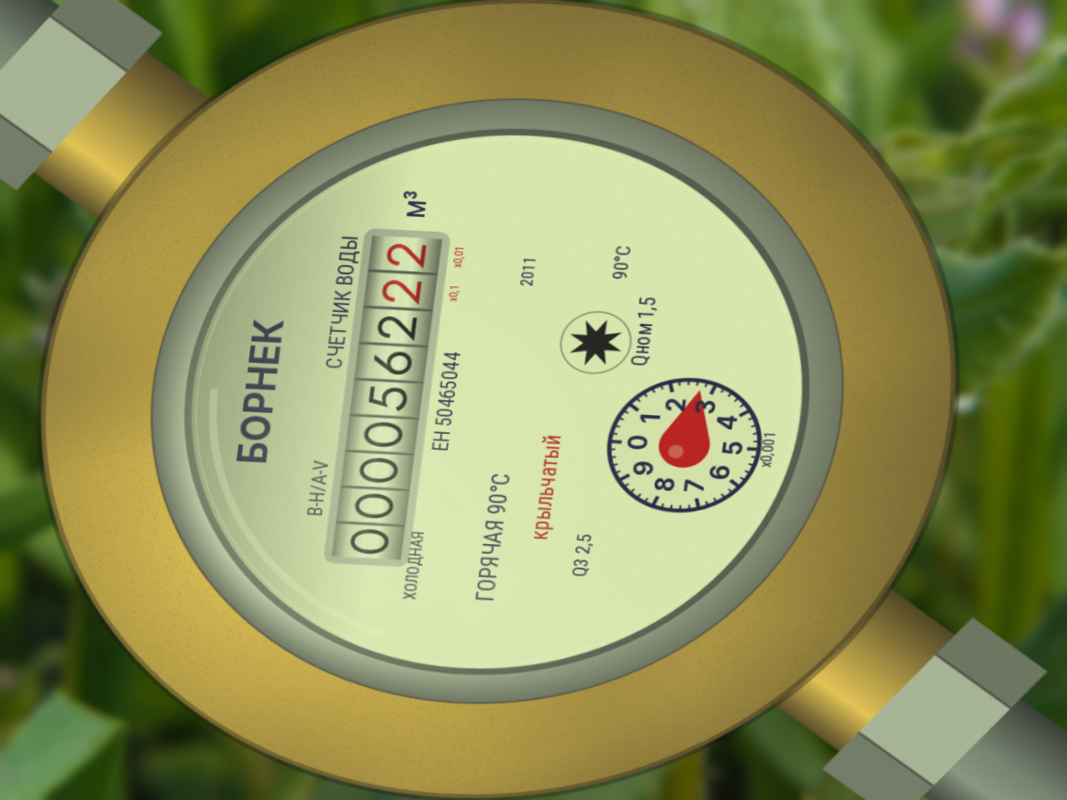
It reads value=562.222 unit=m³
